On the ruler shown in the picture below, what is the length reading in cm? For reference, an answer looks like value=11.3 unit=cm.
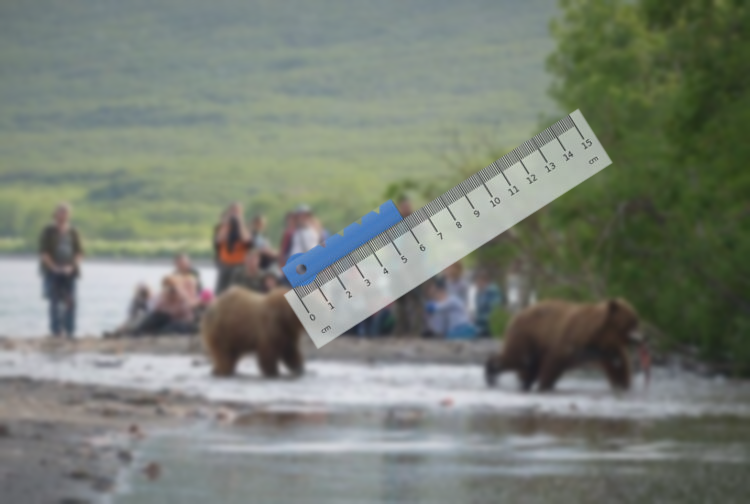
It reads value=6 unit=cm
